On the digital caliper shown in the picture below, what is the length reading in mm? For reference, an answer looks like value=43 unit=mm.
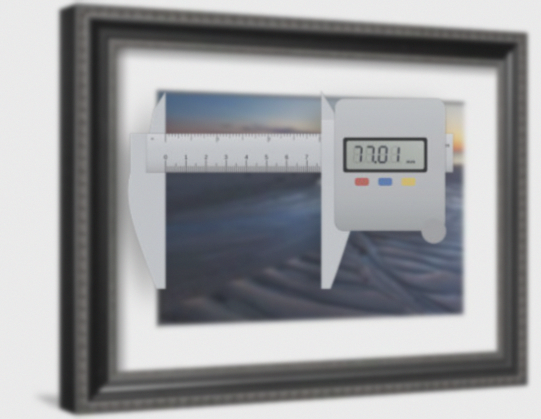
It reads value=77.01 unit=mm
